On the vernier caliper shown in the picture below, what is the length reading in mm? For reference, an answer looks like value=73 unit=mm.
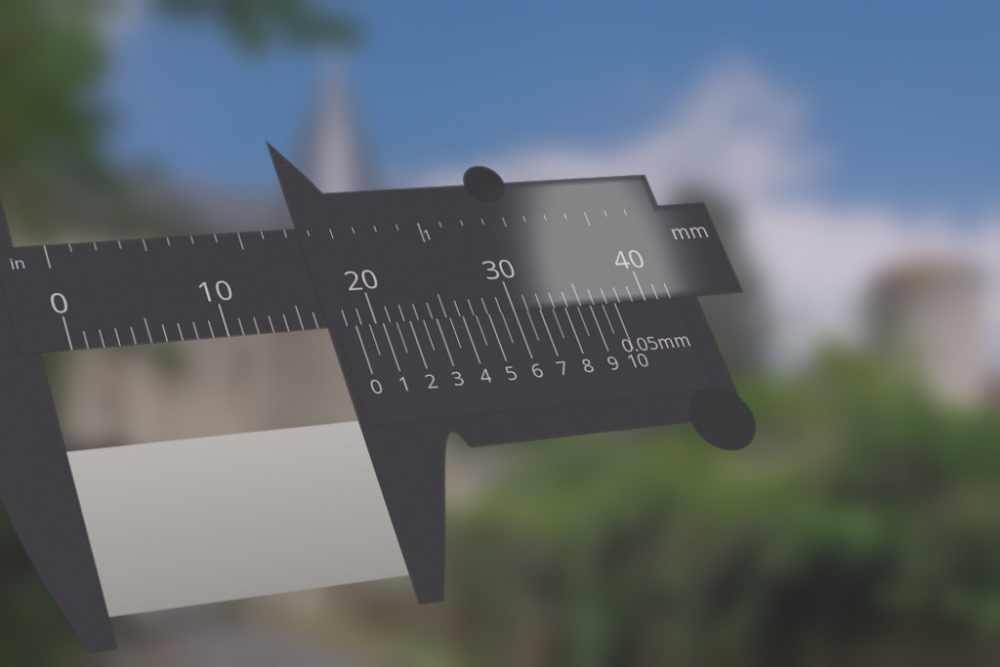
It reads value=18.6 unit=mm
